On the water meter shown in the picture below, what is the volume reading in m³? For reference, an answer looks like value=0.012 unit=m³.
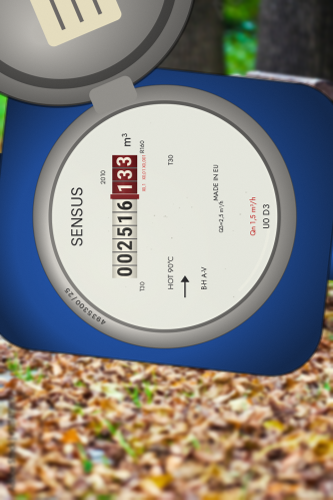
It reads value=2516.133 unit=m³
